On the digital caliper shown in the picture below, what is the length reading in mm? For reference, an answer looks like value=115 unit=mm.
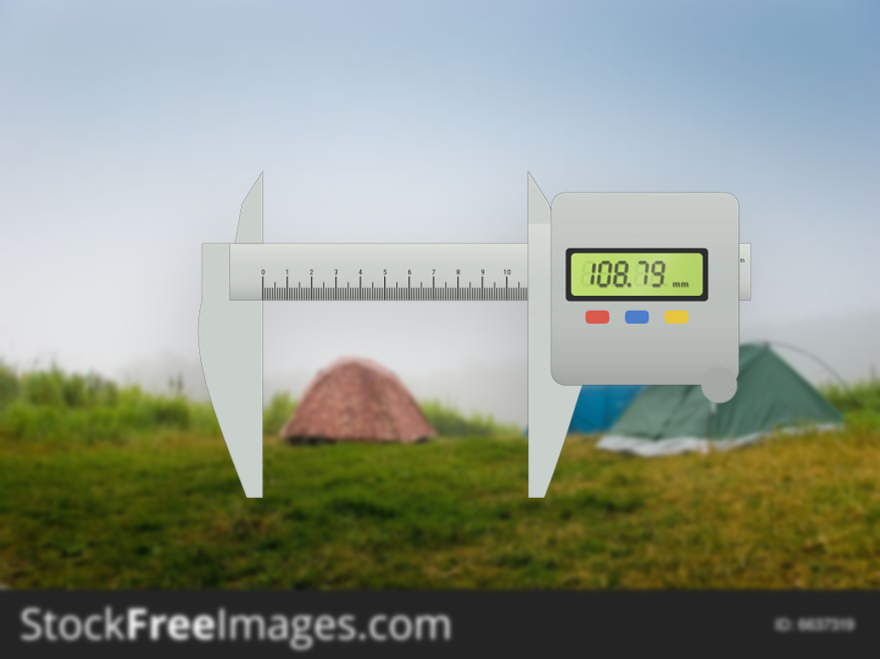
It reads value=108.79 unit=mm
